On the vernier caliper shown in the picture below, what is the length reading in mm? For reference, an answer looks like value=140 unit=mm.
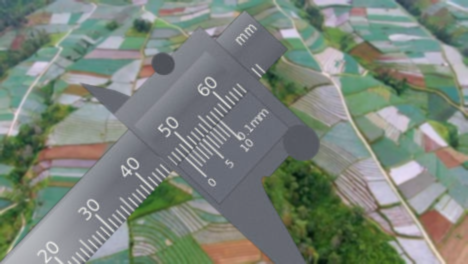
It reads value=48.0 unit=mm
